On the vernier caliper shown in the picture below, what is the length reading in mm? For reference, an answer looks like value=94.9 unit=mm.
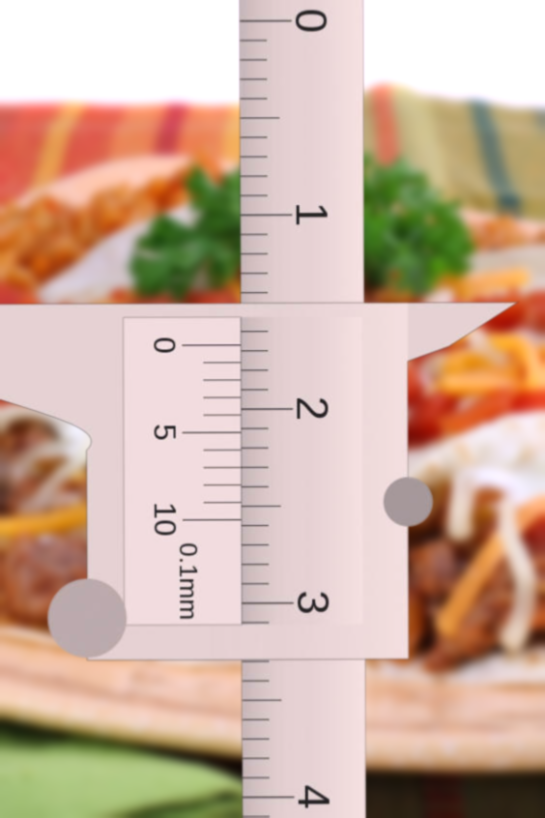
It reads value=16.7 unit=mm
